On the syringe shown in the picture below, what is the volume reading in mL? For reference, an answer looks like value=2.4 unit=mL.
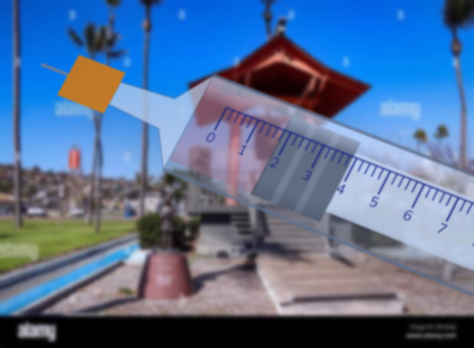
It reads value=1.8 unit=mL
